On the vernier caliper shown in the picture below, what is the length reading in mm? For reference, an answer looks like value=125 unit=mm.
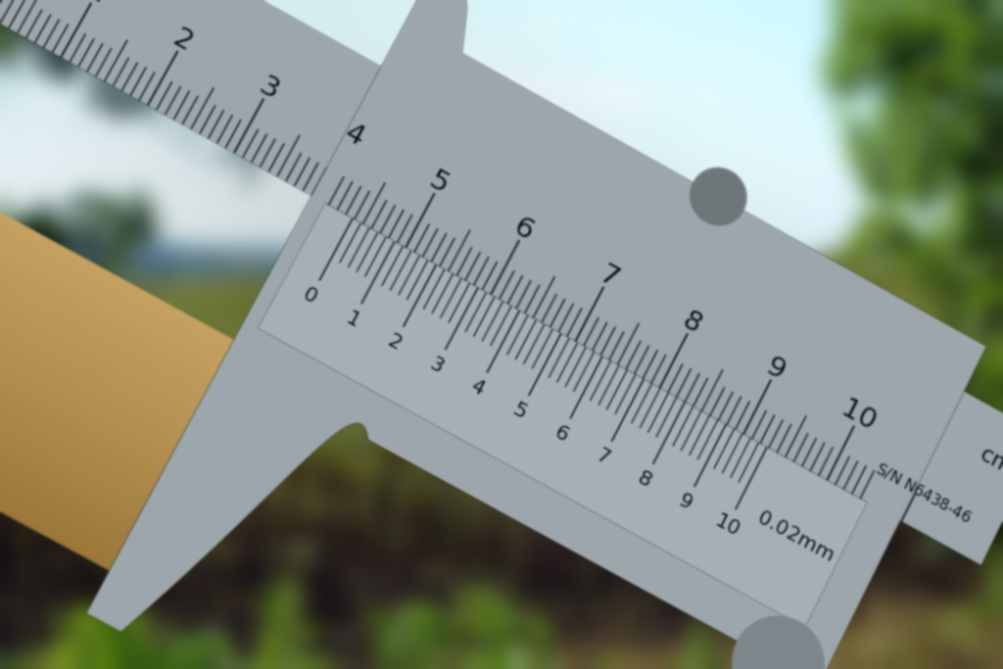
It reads value=43.8 unit=mm
